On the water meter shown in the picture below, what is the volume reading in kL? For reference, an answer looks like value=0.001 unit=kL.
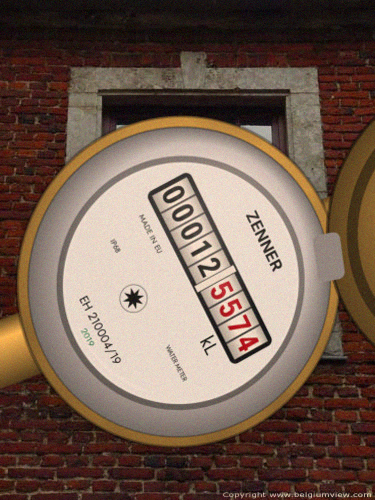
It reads value=12.5574 unit=kL
